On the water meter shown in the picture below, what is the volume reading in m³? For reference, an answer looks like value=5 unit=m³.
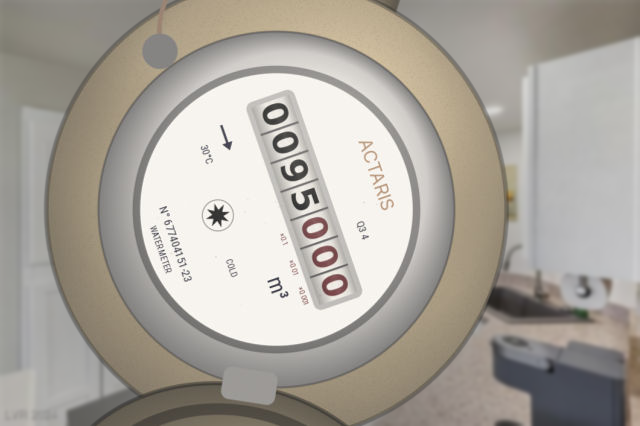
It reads value=95.000 unit=m³
